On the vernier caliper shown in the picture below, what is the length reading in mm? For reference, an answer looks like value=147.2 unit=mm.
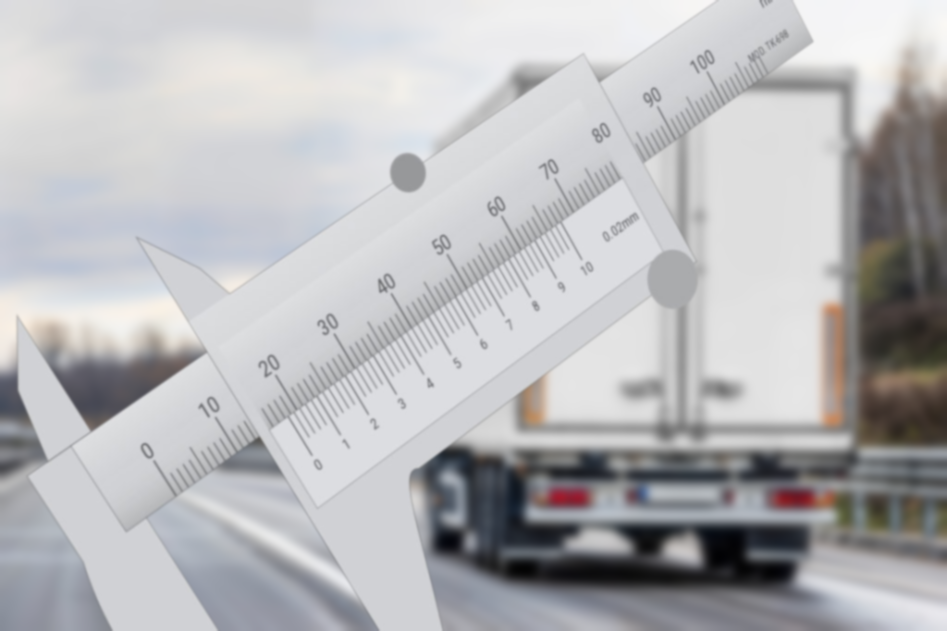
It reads value=18.5 unit=mm
